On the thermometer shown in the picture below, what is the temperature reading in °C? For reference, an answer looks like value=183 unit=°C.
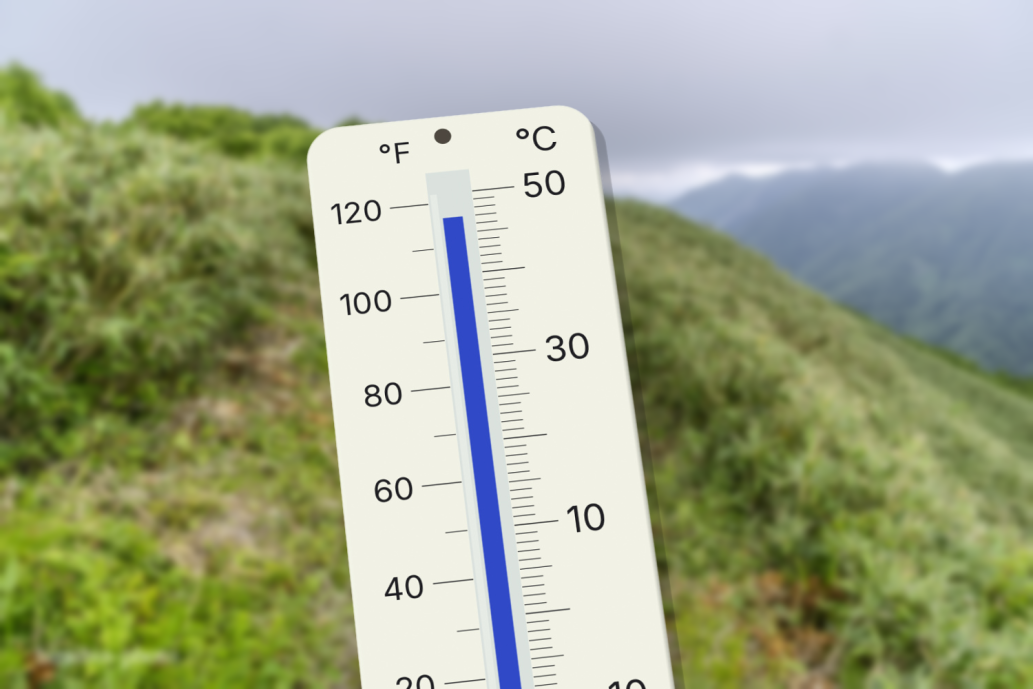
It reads value=47 unit=°C
